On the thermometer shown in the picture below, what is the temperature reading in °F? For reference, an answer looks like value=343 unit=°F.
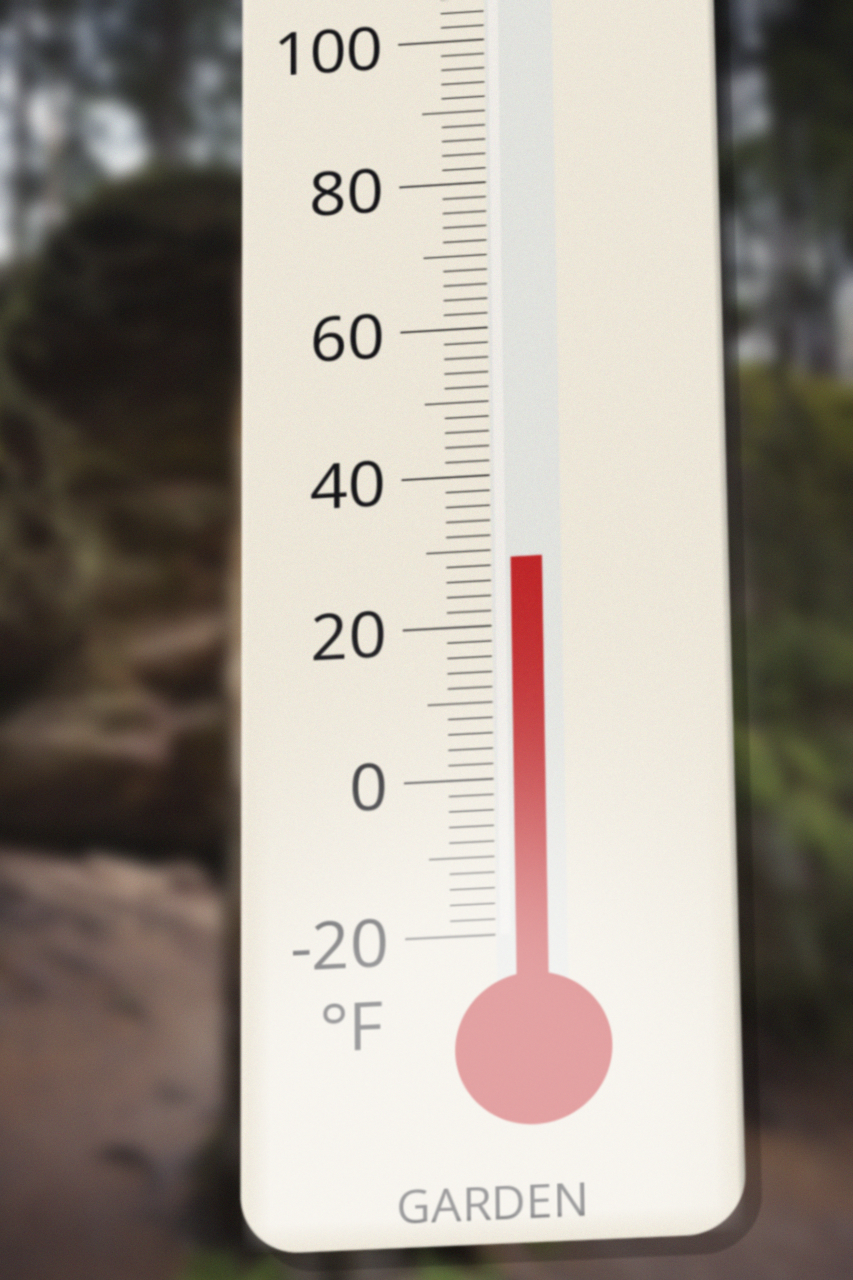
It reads value=29 unit=°F
